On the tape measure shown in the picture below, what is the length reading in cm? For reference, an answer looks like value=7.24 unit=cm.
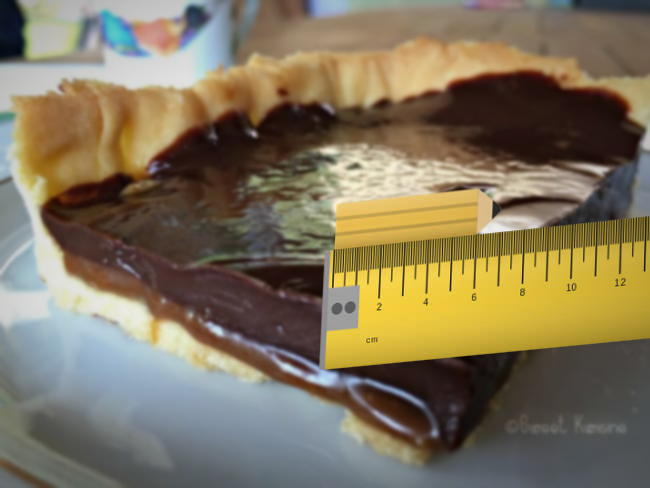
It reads value=7 unit=cm
